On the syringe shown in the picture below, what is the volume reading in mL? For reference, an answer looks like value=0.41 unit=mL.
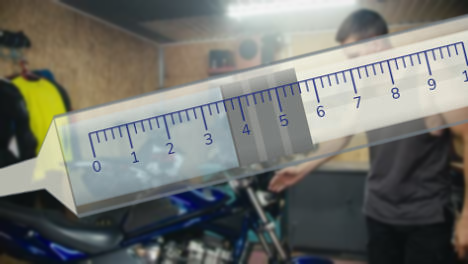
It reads value=3.6 unit=mL
